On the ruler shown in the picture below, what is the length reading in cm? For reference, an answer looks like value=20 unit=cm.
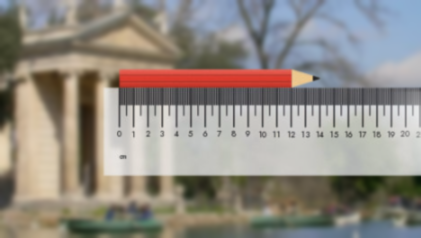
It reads value=14 unit=cm
